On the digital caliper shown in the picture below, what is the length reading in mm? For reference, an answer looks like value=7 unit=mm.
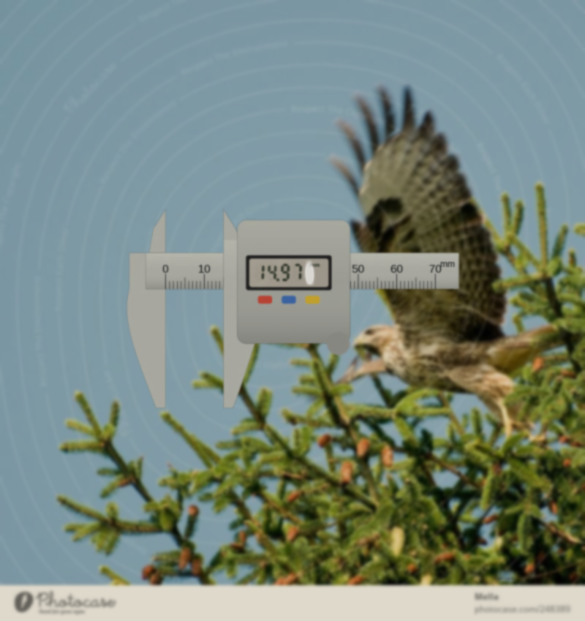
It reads value=14.97 unit=mm
